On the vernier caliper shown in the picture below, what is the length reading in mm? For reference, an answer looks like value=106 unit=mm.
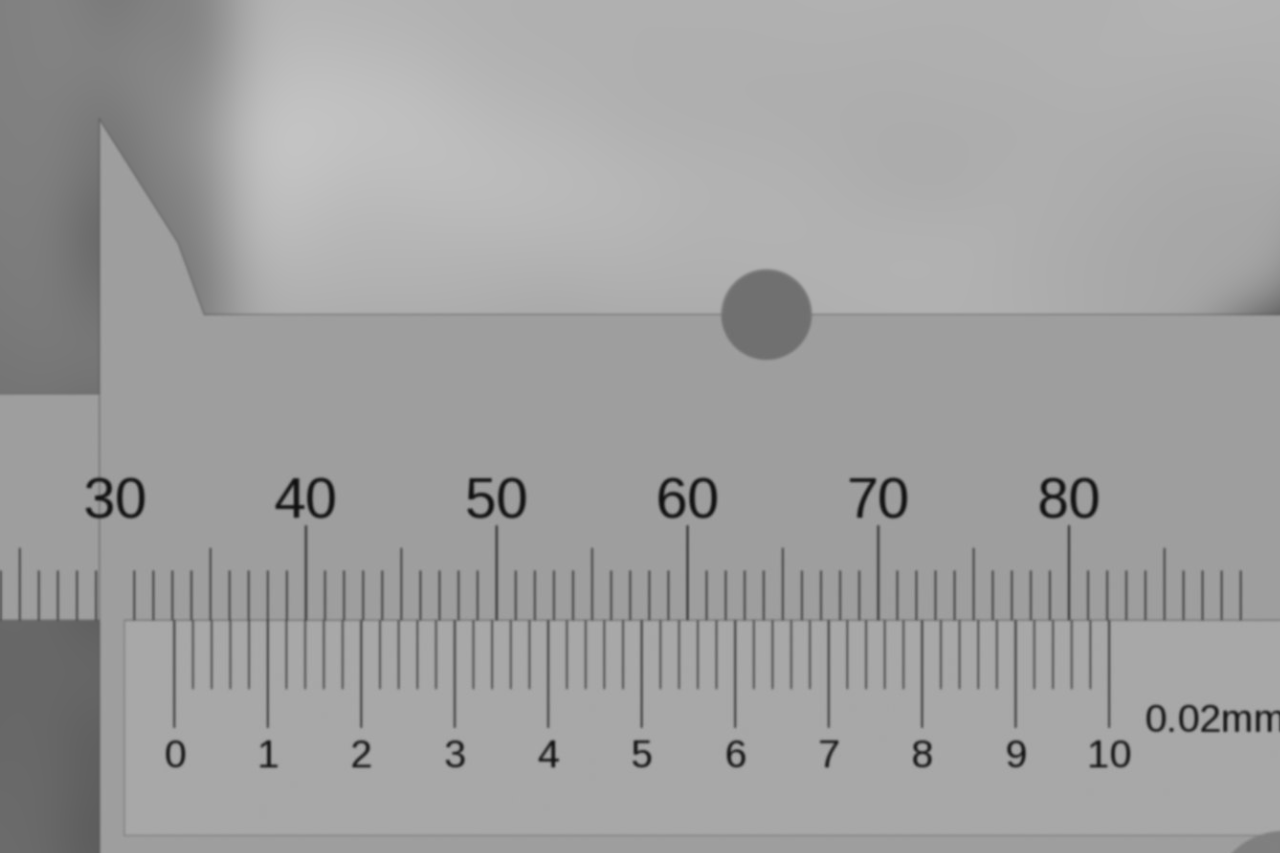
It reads value=33.1 unit=mm
